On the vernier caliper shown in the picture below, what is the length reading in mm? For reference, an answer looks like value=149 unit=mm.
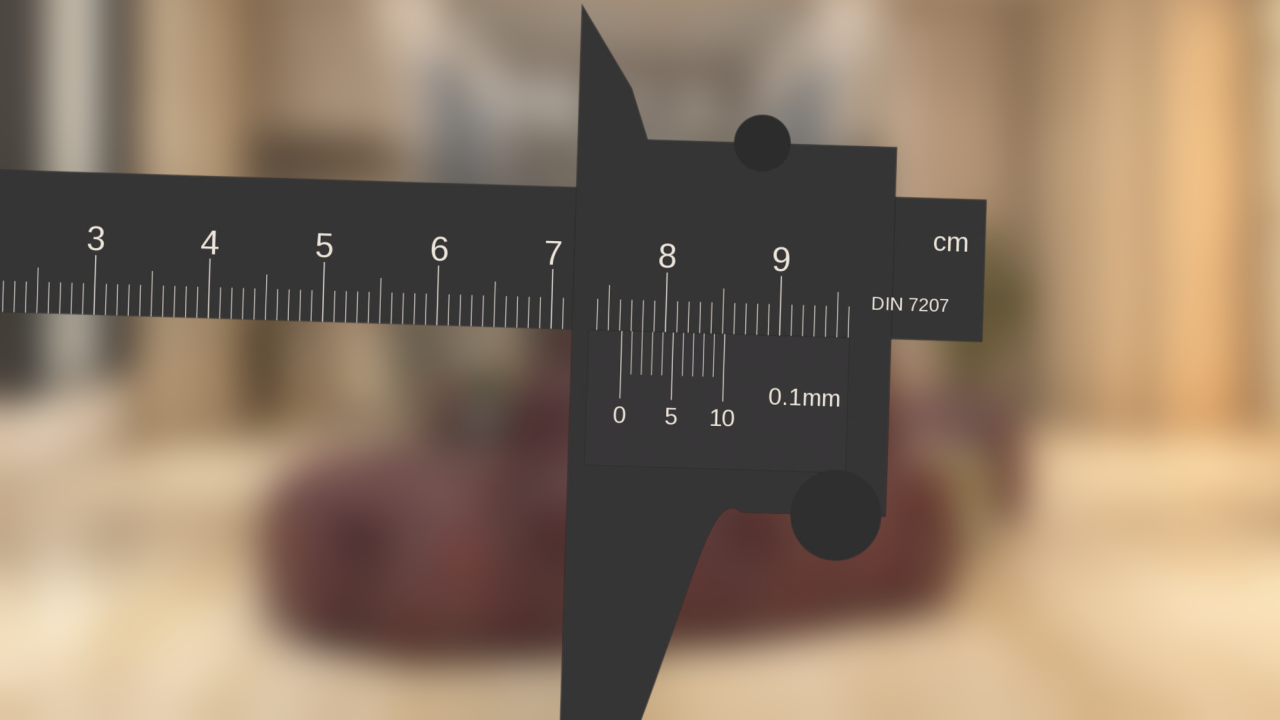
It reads value=76.2 unit=mm
